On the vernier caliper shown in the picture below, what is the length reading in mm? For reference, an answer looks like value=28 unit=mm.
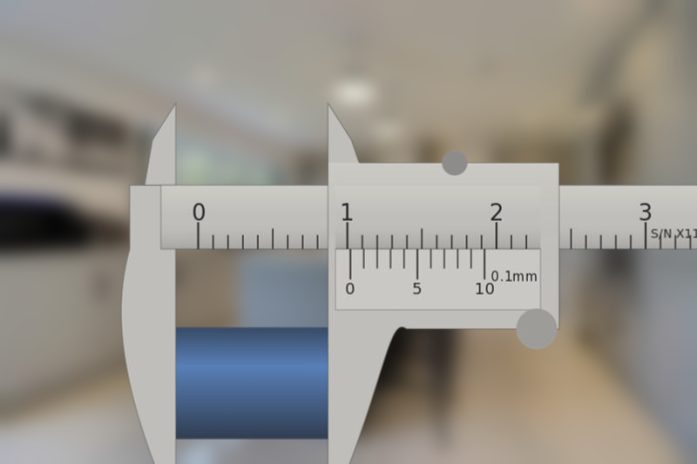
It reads value=10.2 unit=mm
